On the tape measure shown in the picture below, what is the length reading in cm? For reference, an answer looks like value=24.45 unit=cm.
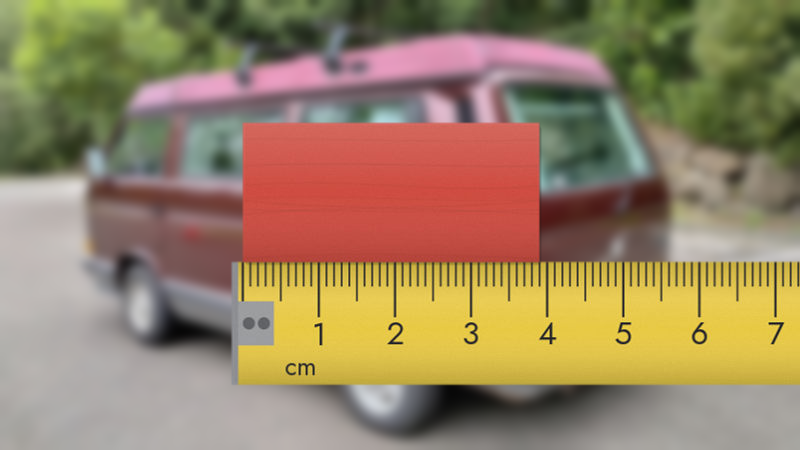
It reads value=3.9 unit=cm
